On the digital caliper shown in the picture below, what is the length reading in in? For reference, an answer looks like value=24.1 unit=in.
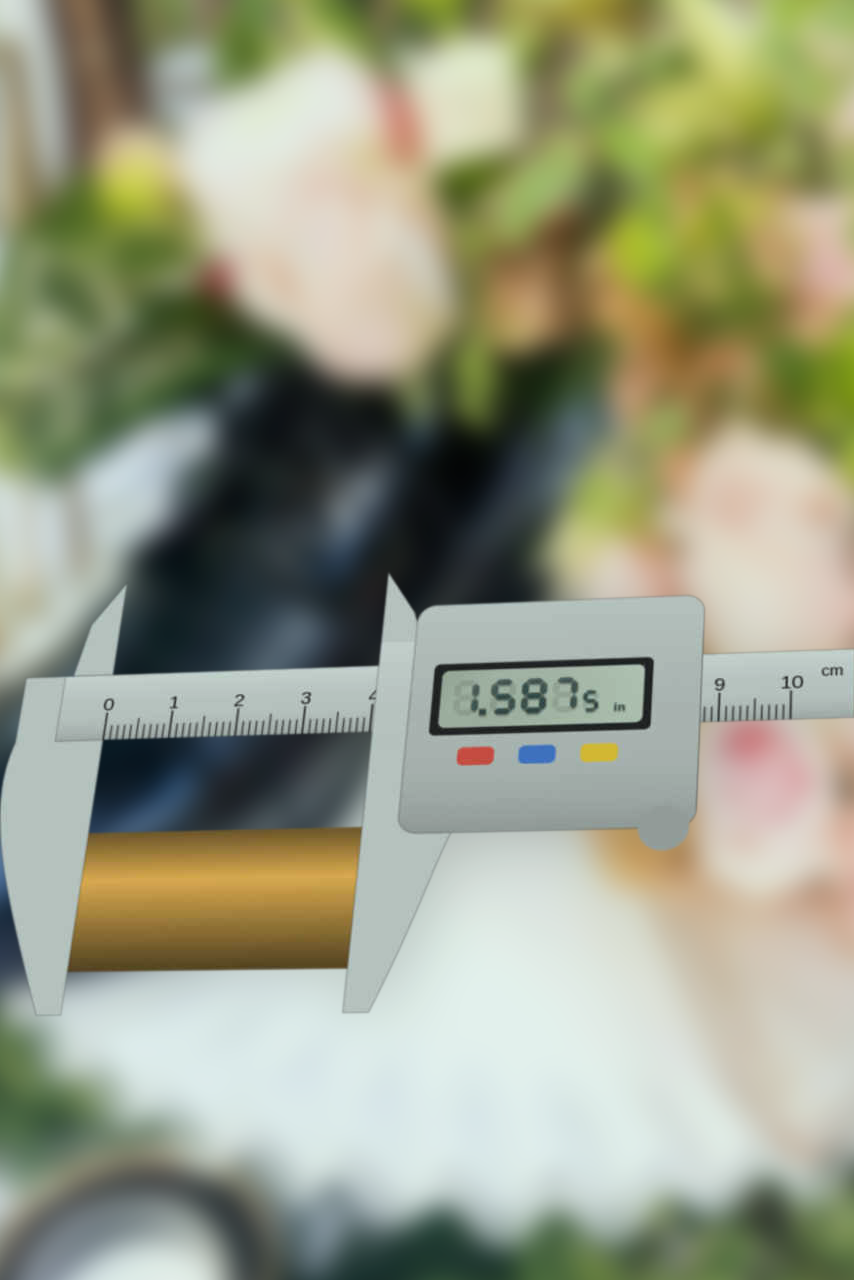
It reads value=1.5875 unit=in
